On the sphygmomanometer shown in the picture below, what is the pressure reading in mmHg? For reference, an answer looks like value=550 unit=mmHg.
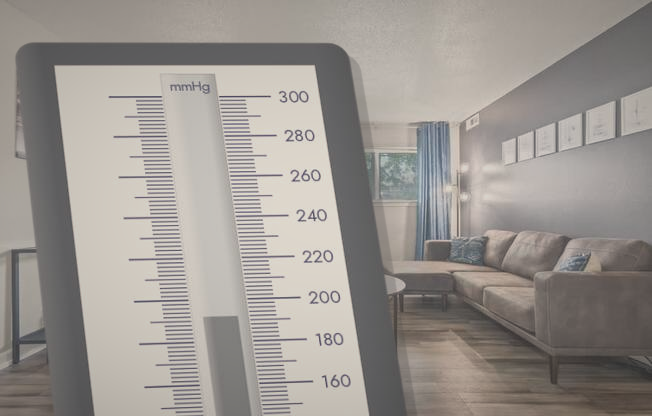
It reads value=192 unit=mmHg
